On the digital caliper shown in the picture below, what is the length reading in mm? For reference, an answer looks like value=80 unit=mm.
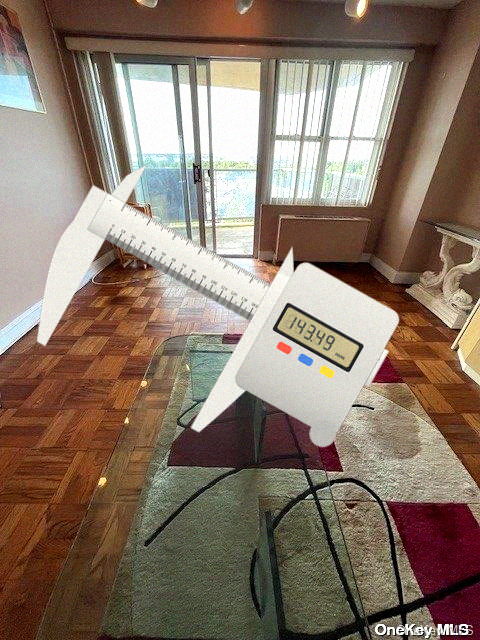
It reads value=143.49 unit=mm
